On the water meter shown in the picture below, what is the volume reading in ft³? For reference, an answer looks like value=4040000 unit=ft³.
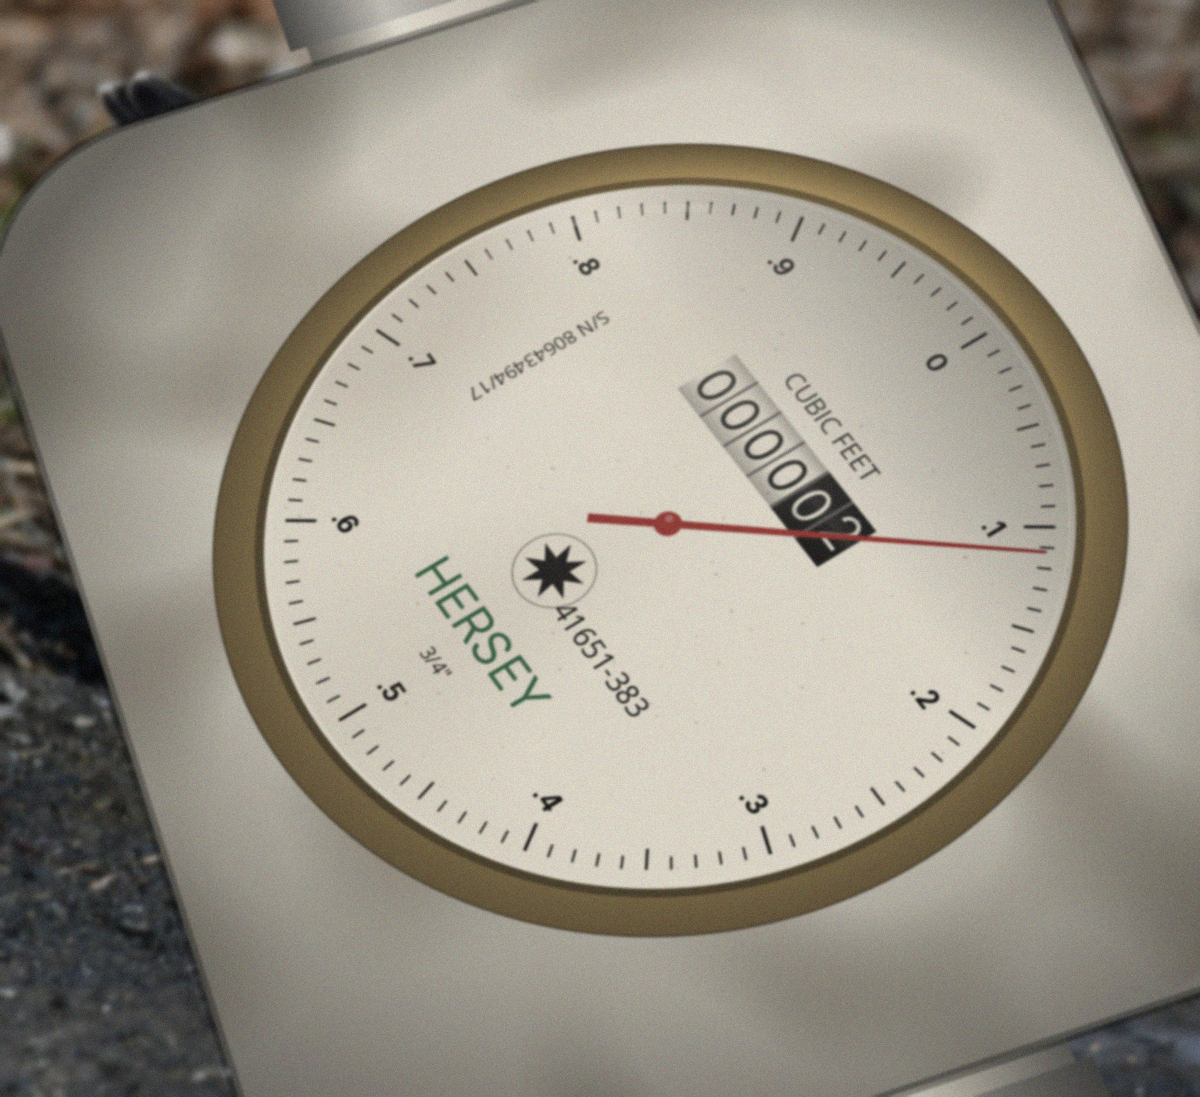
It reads value=2.11 unit=ft³
